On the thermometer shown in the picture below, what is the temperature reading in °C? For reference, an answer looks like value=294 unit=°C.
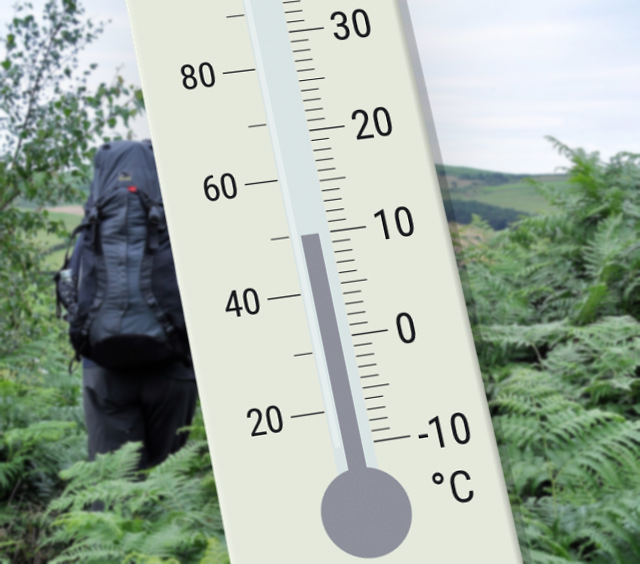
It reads value=10 unit=°C
